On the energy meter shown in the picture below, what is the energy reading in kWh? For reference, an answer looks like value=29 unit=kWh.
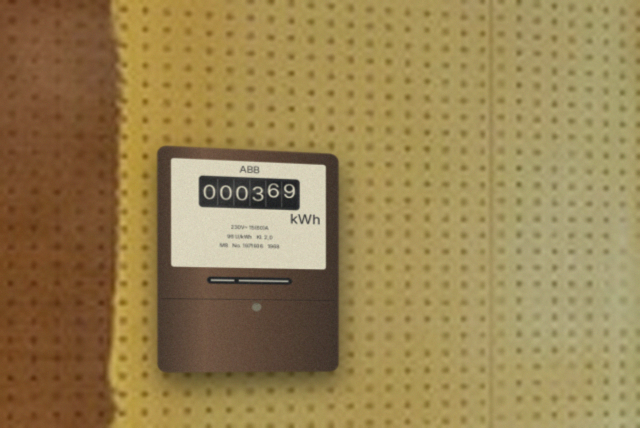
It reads value=369 unit=kWh
